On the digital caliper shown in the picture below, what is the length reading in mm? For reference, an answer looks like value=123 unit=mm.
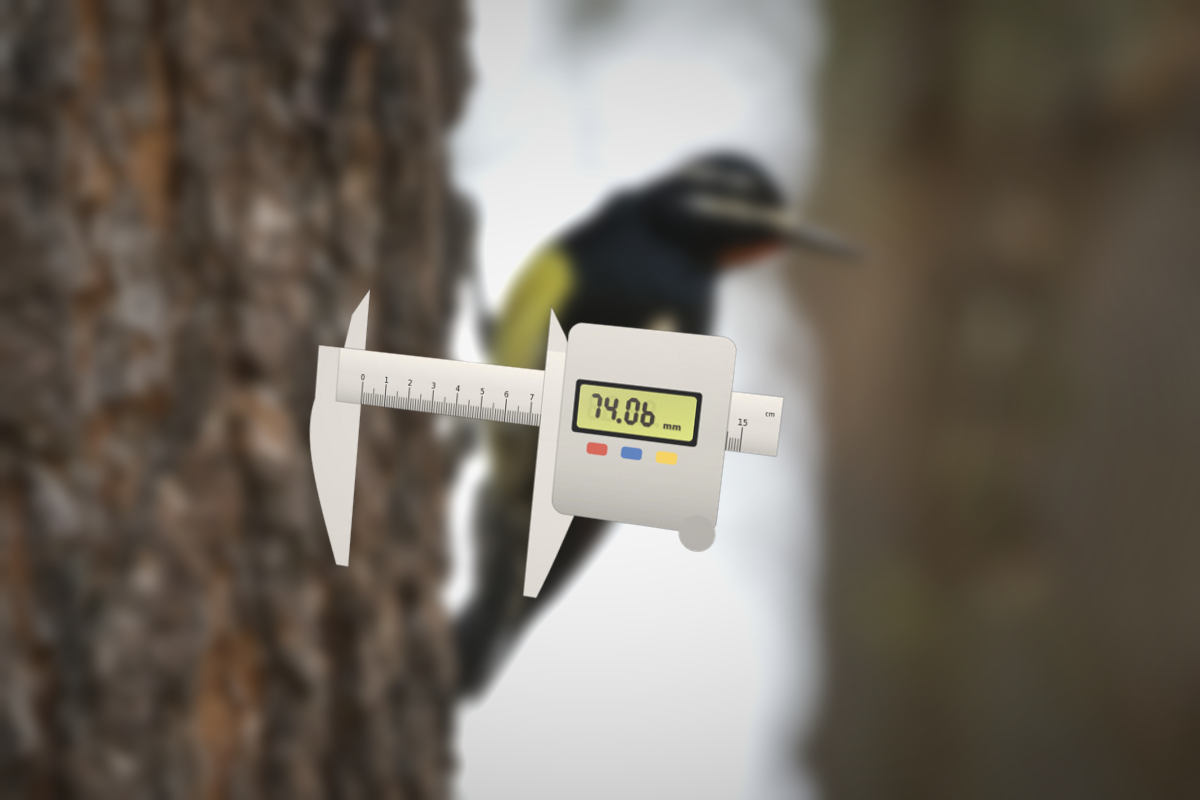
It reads value=74.06 unit=mm
